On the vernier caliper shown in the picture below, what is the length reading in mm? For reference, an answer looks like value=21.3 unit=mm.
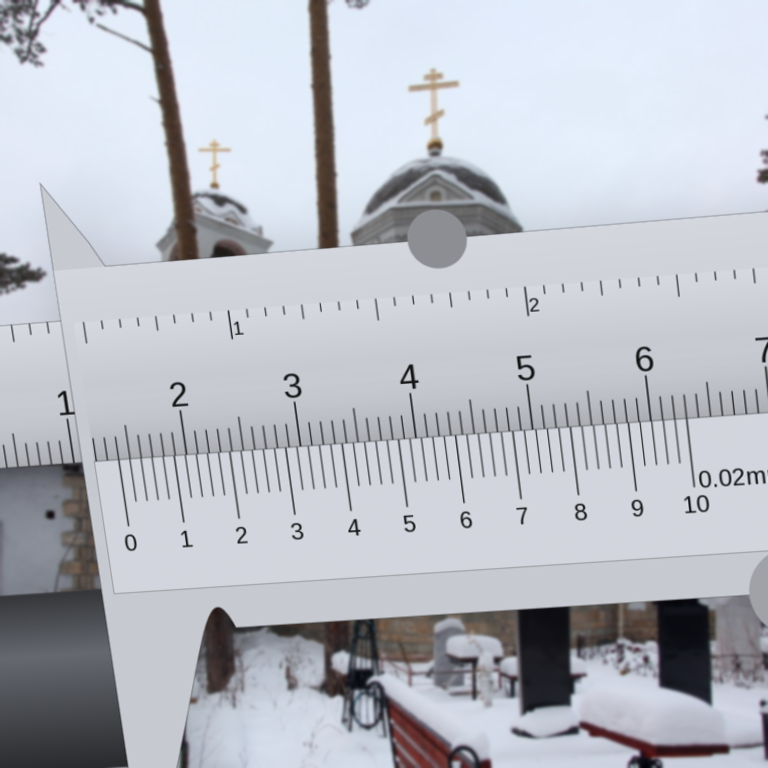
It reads value=14.0 unit=mm
